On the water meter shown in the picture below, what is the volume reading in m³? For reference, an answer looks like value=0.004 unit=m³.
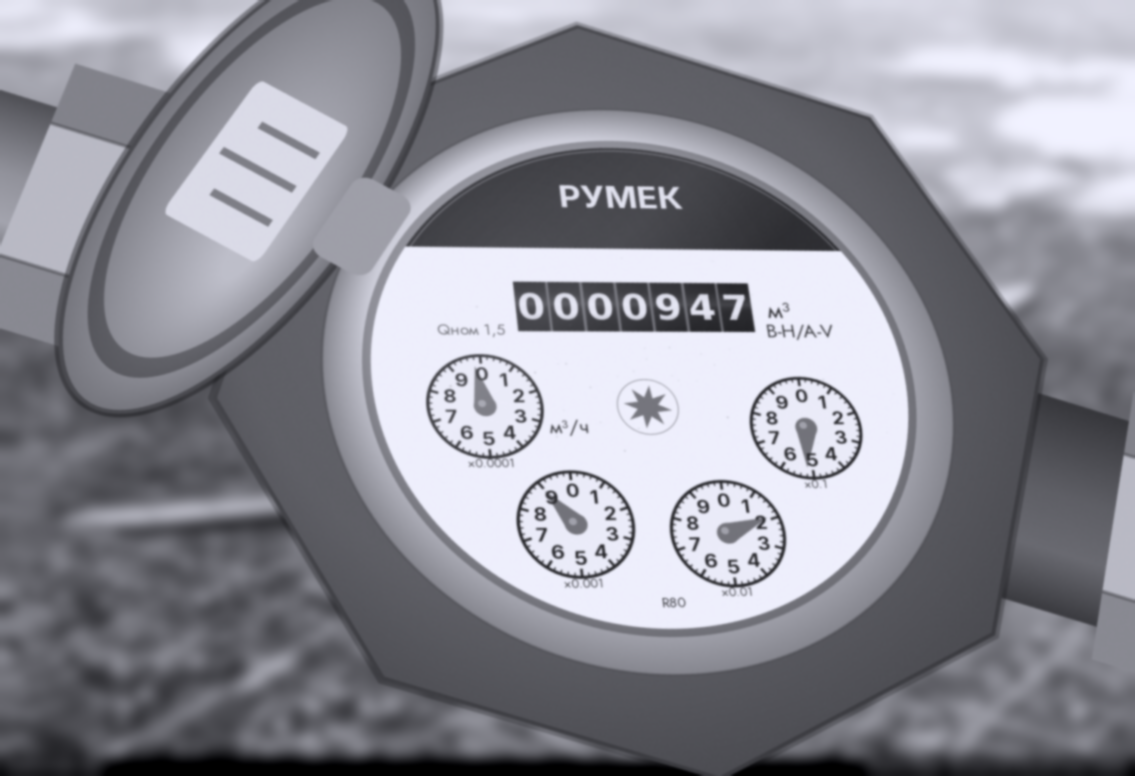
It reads value=947.5189 unit=m³
